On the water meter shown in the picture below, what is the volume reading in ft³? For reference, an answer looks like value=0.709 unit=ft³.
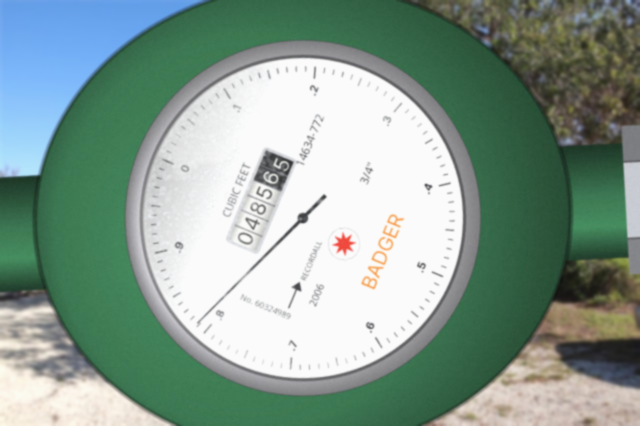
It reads value=48564.81 unit=ft³
